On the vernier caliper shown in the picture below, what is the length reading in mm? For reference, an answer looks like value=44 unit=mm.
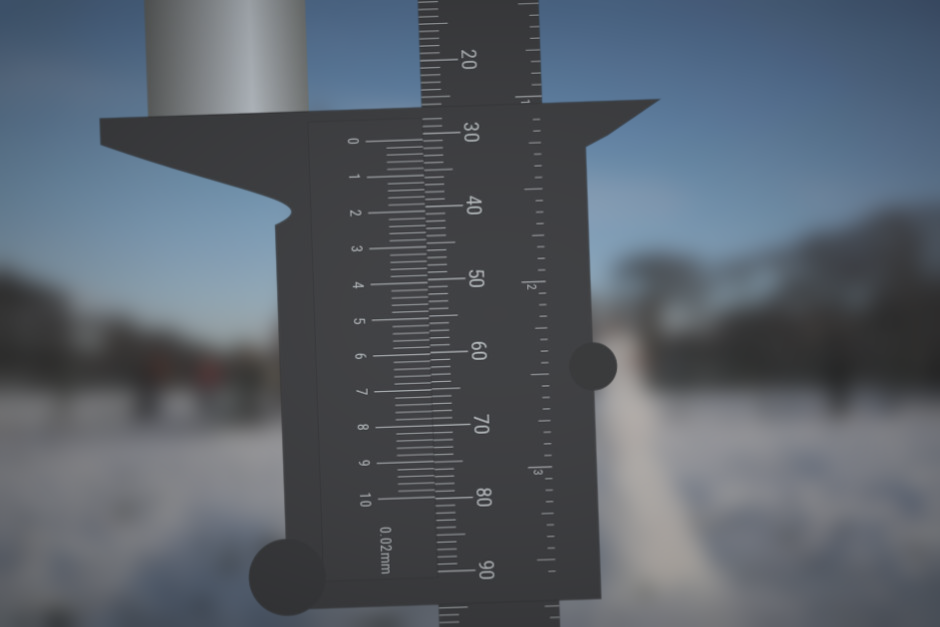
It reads value=30.8 unit=mm
